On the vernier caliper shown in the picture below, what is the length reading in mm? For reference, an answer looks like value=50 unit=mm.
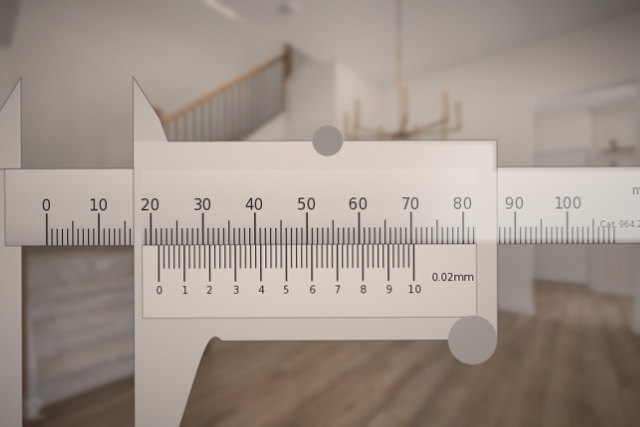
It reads value=21.5 unit=mm
